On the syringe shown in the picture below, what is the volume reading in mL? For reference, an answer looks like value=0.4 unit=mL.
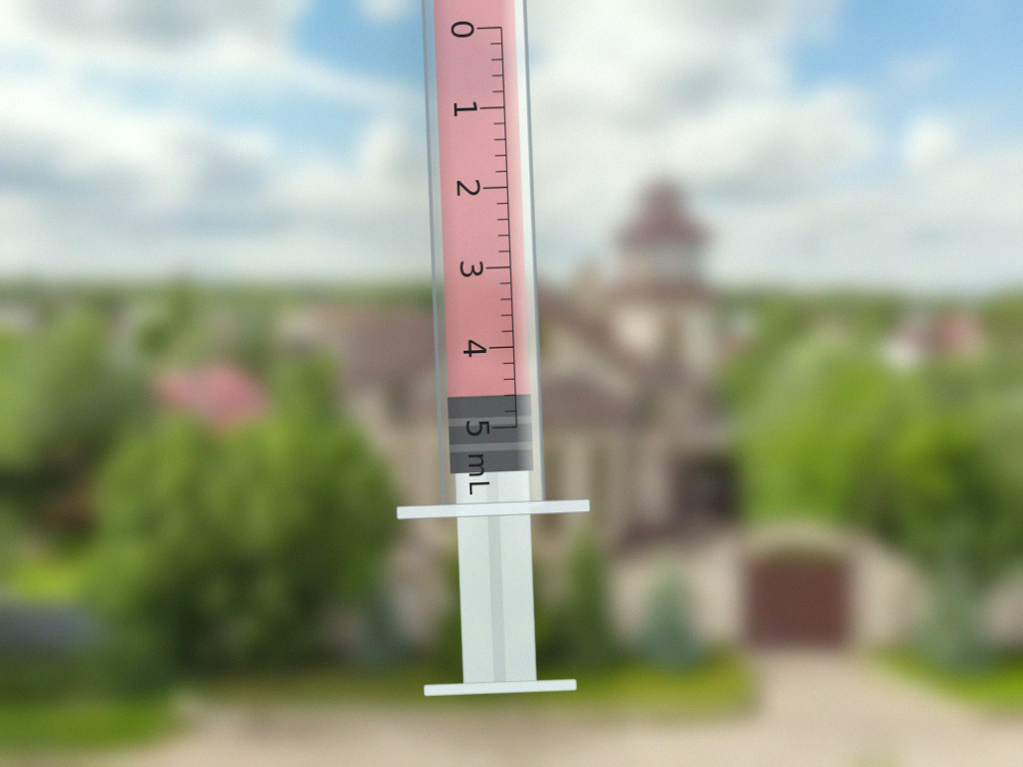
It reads value=4.6 unit=mL
